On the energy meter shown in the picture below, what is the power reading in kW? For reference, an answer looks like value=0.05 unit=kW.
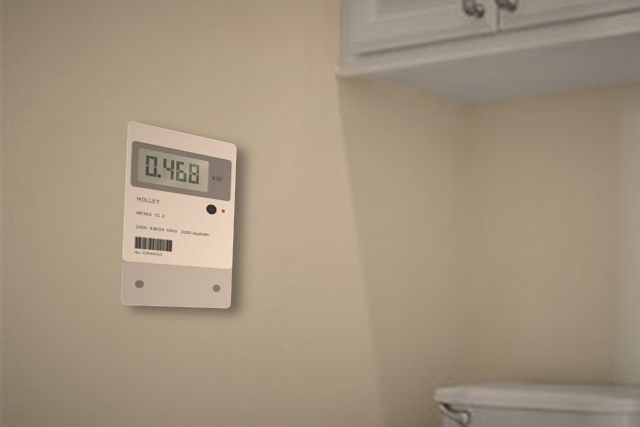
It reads value=0.468 unit=kW
